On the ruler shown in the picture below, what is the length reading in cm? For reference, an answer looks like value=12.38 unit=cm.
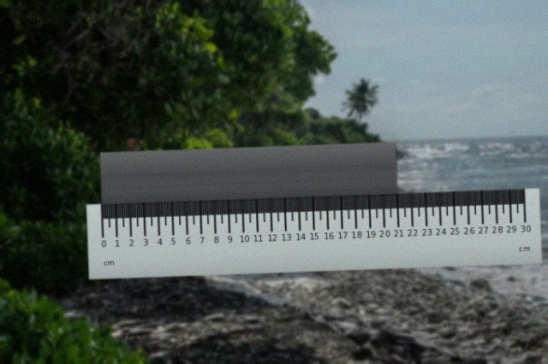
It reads value=21 unit=cm
